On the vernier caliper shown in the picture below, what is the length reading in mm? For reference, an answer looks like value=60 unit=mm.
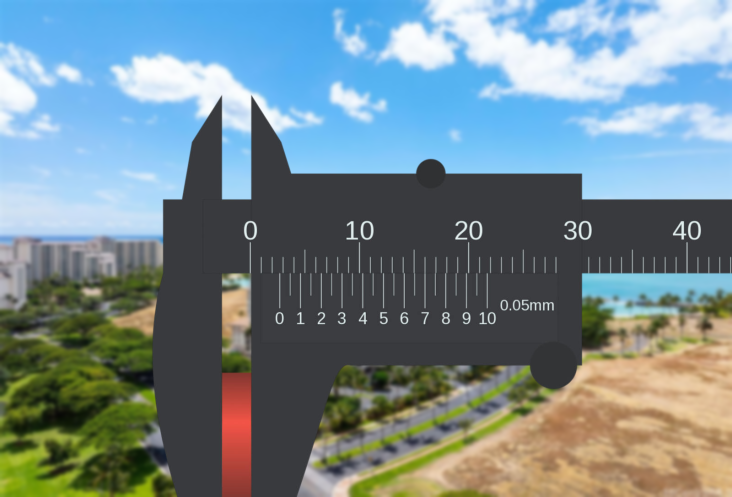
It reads value=2.7 unit=mm
